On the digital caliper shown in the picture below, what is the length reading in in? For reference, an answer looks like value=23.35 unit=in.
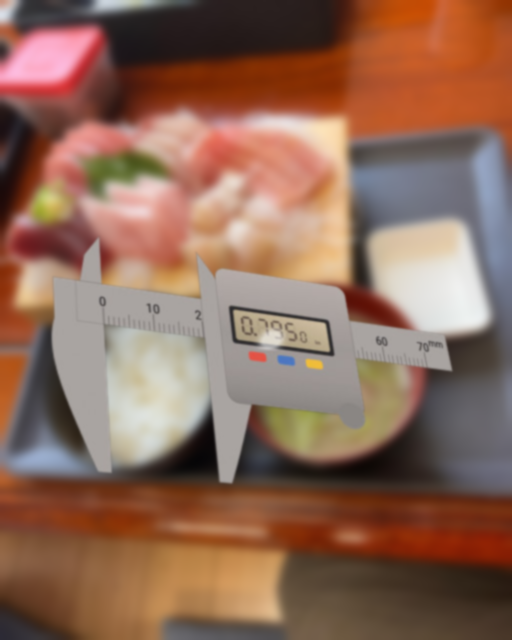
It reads value=0.7950 unit=in
